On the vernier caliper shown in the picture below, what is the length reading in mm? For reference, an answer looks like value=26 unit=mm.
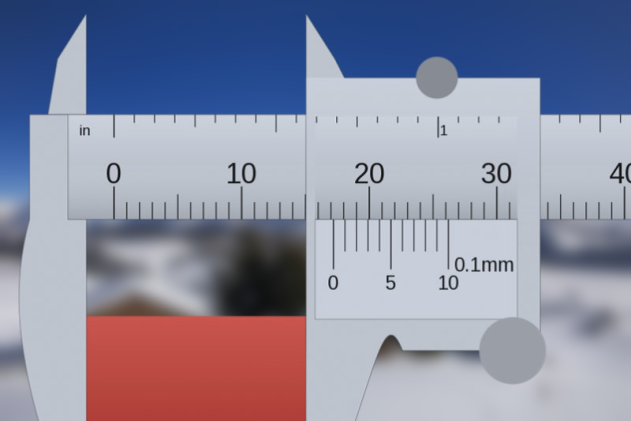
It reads value=17.2 unit=mm
